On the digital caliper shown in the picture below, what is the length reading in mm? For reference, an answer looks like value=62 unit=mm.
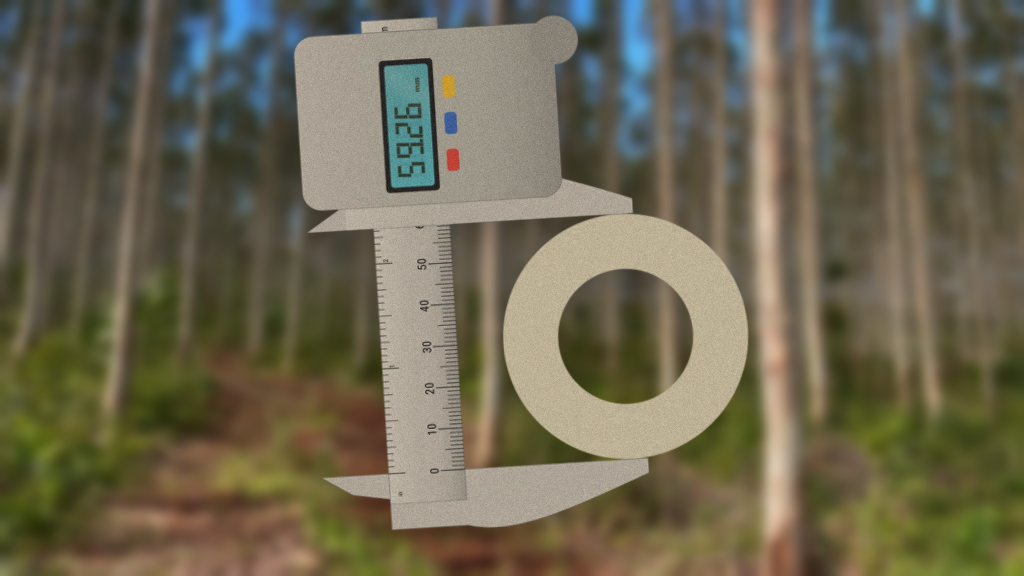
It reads value=59.26 unit=mm
